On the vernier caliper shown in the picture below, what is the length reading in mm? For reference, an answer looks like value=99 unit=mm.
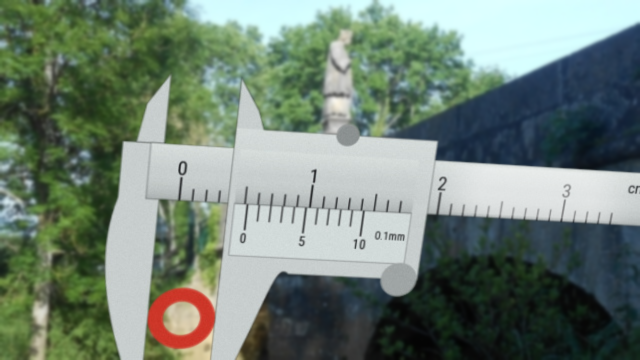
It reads value=5.2 unit=mm
